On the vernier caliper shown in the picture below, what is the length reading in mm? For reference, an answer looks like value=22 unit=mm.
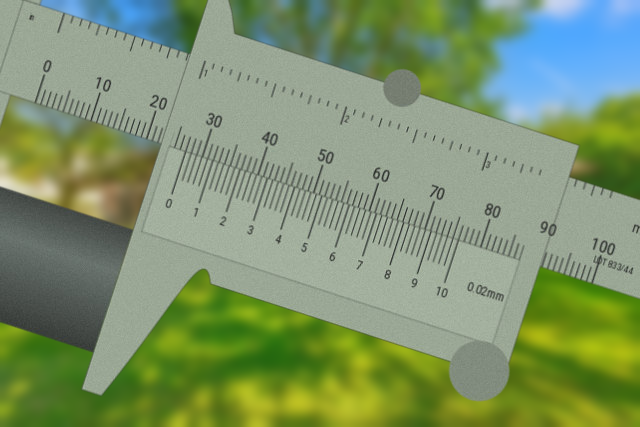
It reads value=27.0 unit=mm
